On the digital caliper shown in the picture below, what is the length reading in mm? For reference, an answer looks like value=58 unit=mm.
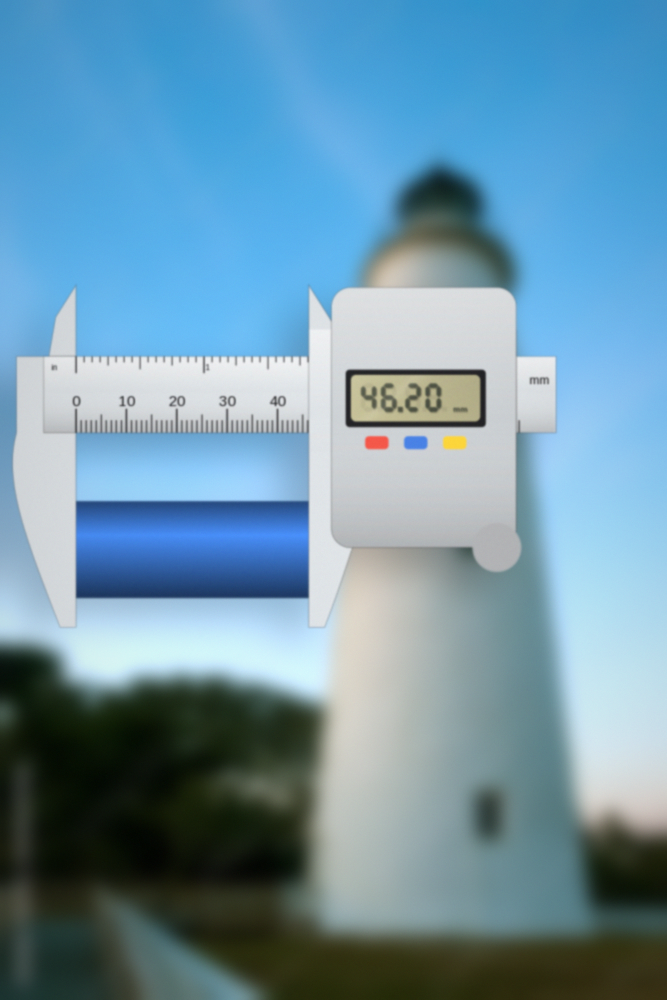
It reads value=46.20 unit=mm
